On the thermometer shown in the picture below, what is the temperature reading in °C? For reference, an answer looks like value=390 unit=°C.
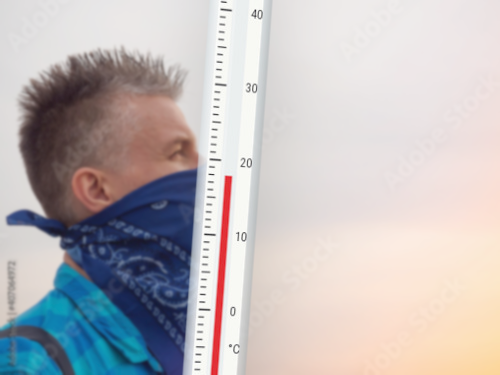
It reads value=18 unit=°C
